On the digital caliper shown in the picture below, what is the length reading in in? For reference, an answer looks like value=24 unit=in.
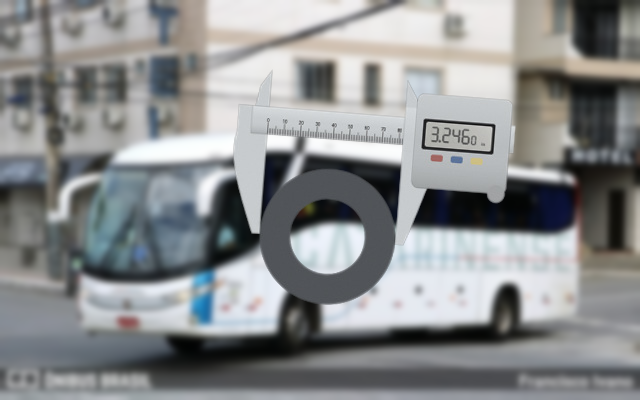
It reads value=3.2460 unit=in
